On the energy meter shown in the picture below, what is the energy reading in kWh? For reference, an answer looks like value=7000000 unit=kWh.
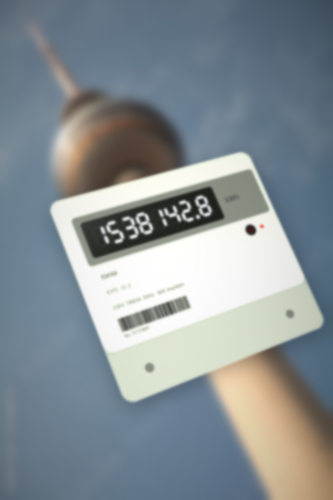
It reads value=1538142.8 unit=kWh
